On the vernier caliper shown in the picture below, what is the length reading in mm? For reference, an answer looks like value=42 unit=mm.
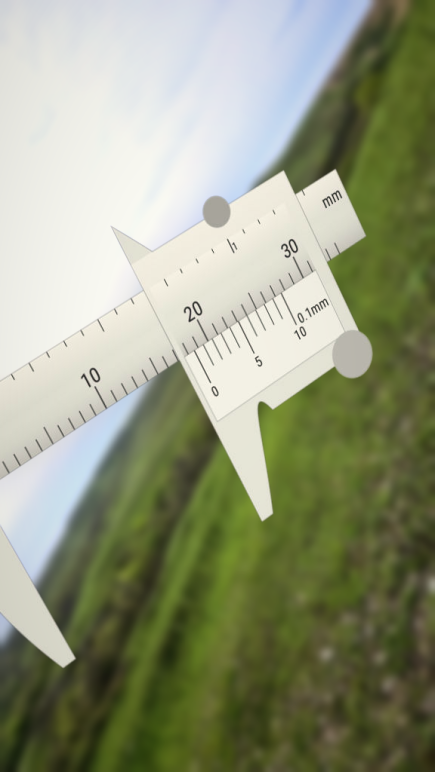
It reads value=18.6 unit=mm
